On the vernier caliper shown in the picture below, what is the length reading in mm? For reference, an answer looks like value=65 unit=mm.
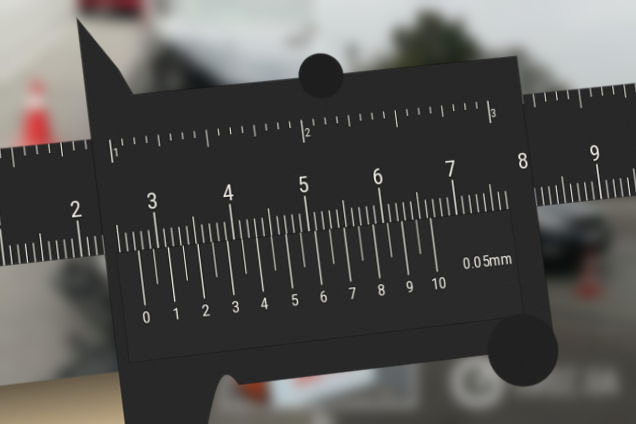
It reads value=27.4 unit=mm
